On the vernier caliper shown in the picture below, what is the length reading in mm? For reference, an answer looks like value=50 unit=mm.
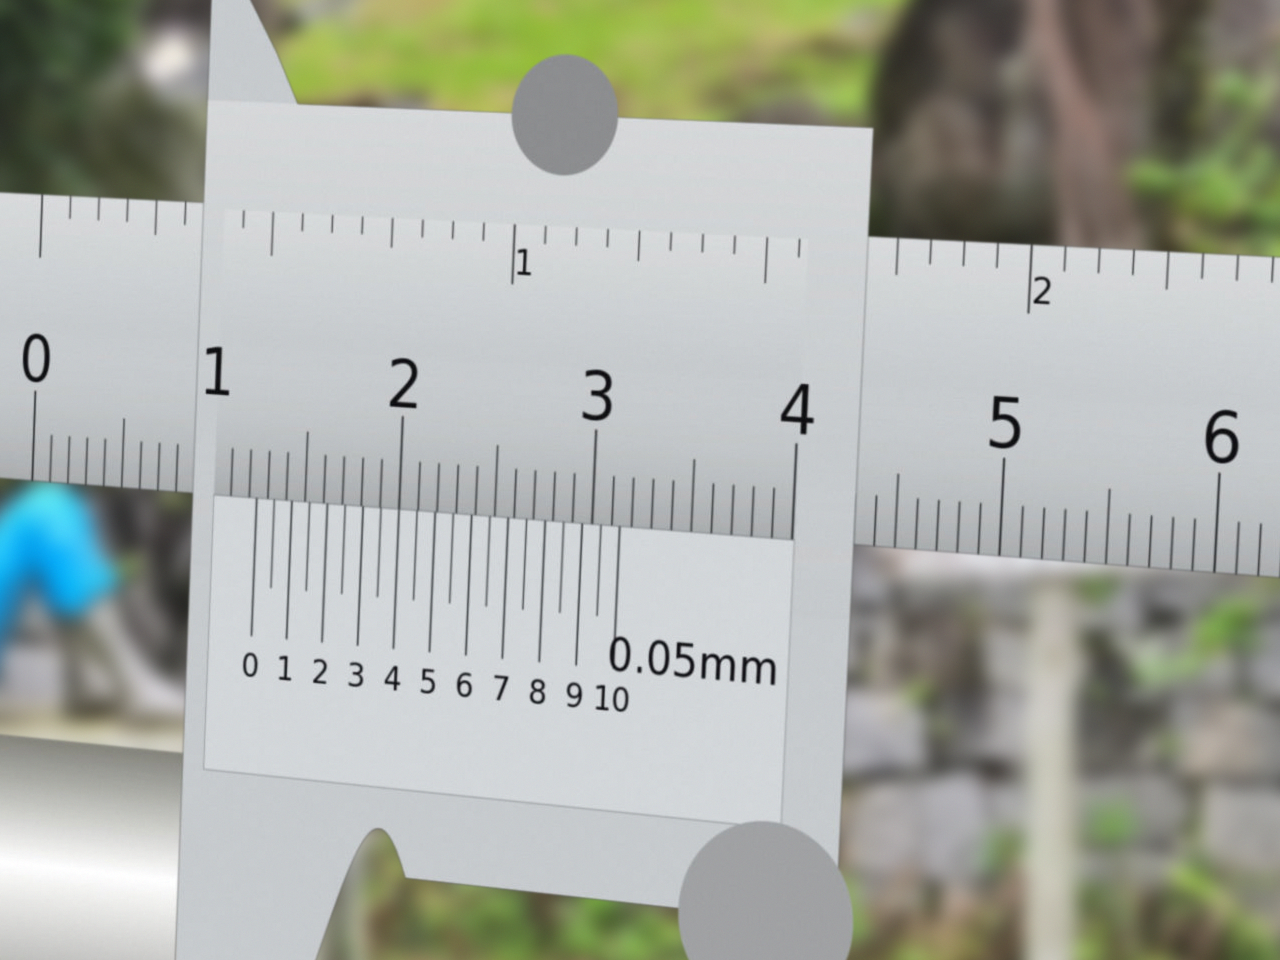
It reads value=12.4 unit=mm
